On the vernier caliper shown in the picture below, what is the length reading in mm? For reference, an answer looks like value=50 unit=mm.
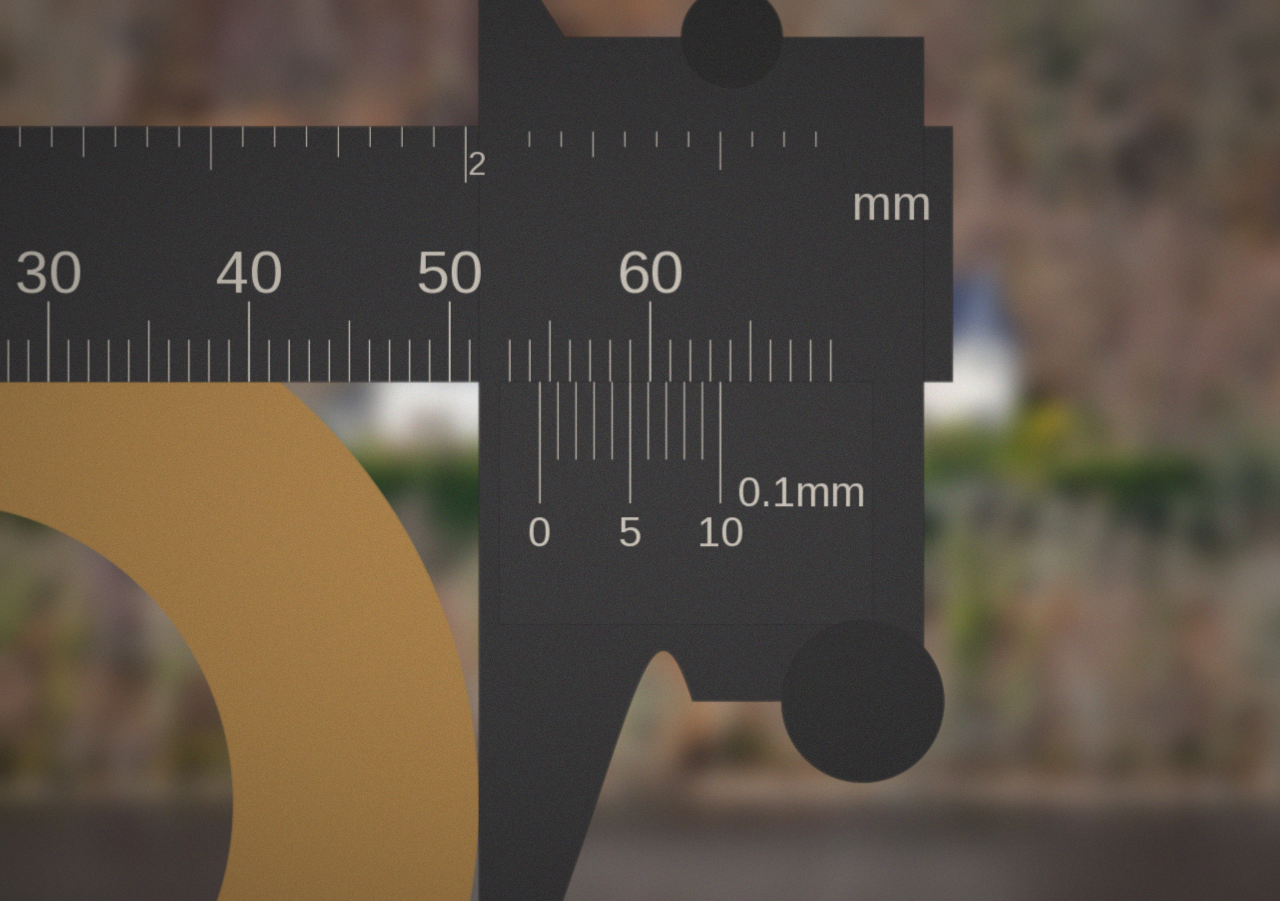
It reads value=54.5 unit=mm
